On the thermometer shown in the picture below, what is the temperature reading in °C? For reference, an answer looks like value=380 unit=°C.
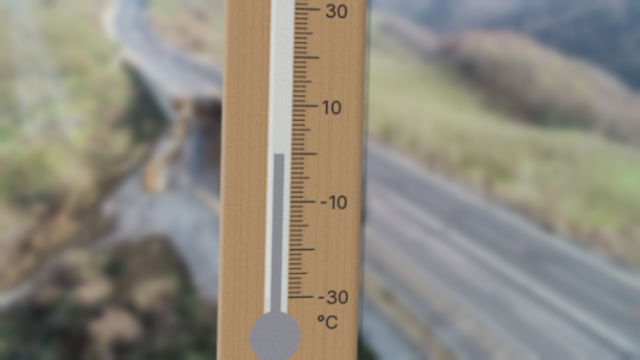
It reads value=0 unit=°C
